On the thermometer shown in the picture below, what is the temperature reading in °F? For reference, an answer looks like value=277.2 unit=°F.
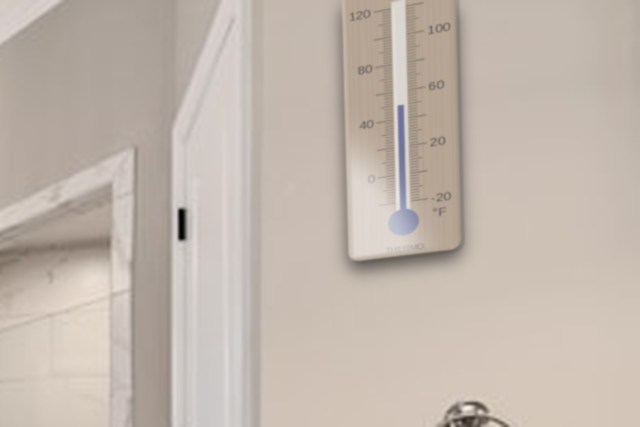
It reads value=50 unit=°F
